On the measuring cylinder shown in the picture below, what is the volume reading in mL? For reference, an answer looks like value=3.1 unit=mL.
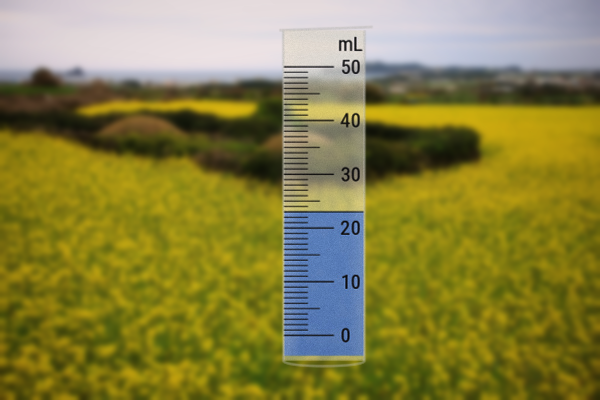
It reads value=23 unit=mL
